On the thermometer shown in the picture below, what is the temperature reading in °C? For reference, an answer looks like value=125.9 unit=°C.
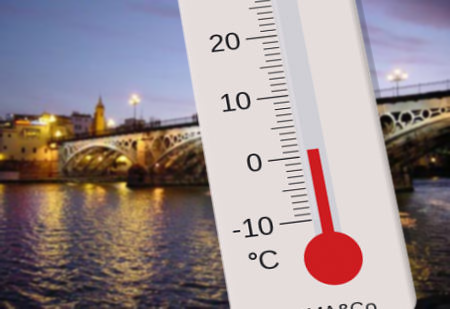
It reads value=1 unit=°C
